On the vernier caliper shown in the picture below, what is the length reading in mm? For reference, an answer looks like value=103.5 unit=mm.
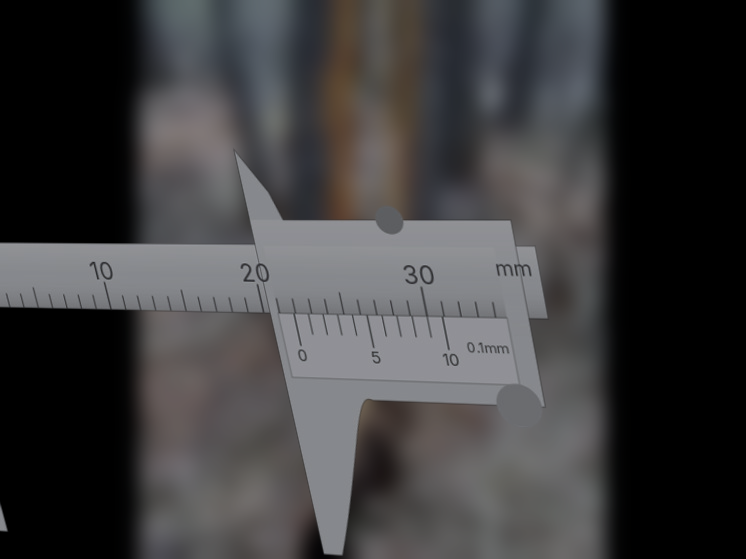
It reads value=21.9 unit=mm
